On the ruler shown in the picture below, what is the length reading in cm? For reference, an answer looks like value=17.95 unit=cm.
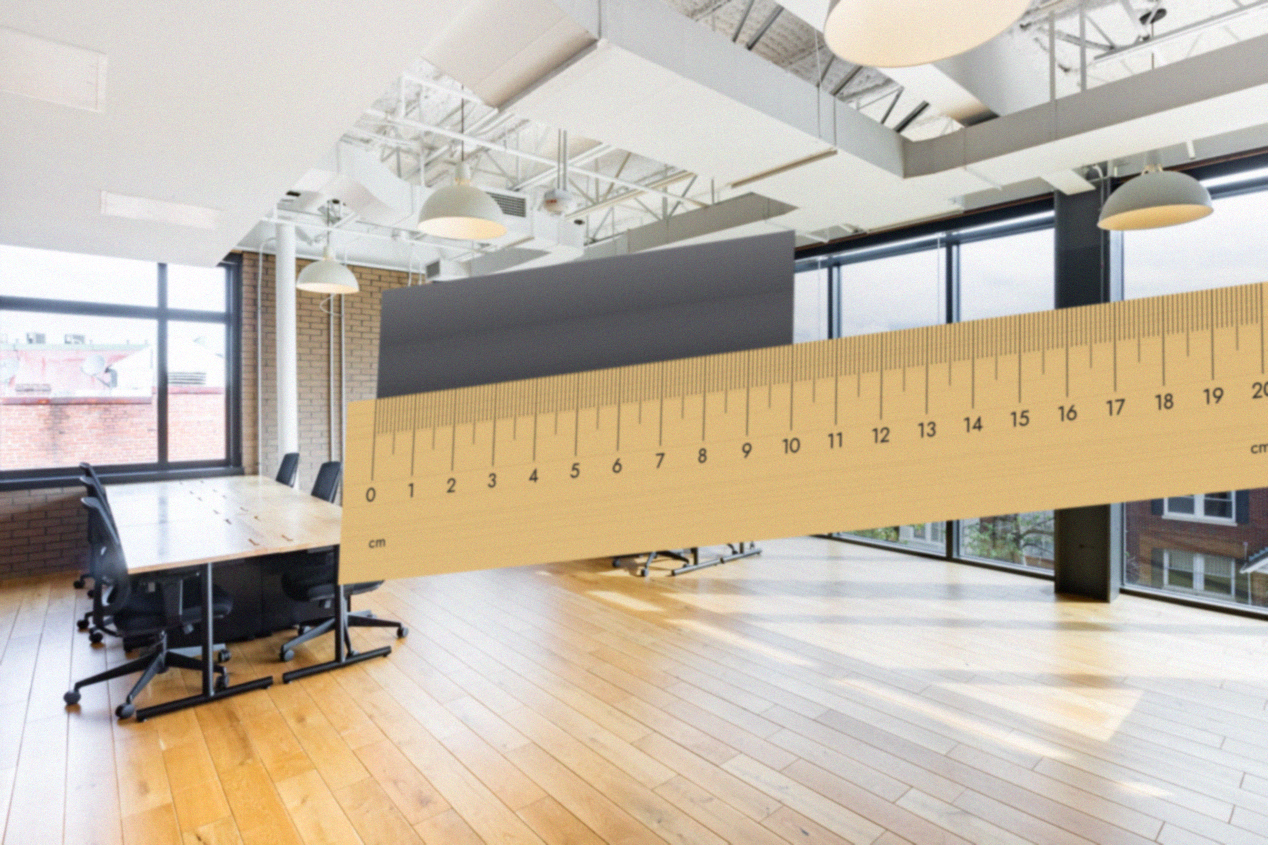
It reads value=10 unit=cm
